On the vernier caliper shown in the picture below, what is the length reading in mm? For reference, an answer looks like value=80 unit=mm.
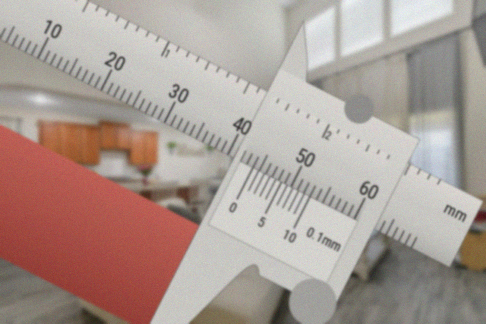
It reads value=44.0 unit=mm
